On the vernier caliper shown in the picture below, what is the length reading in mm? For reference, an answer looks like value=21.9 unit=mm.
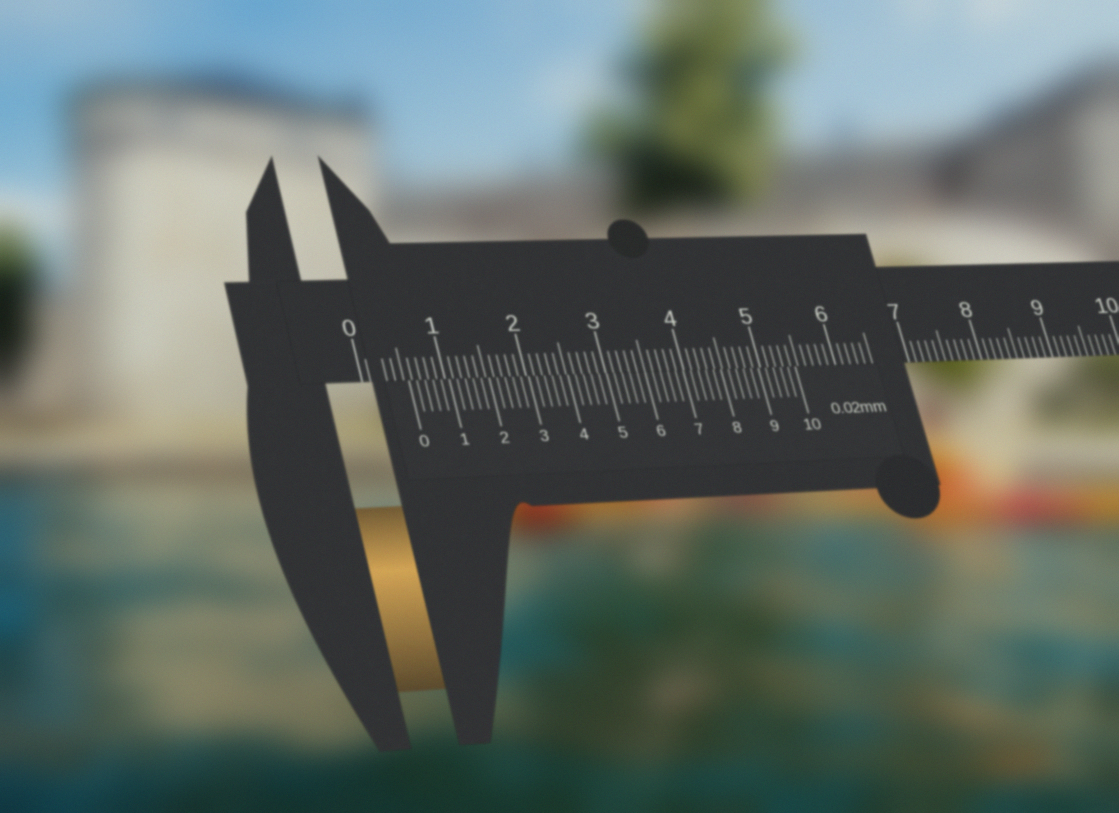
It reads value=5.6 unit=mm
